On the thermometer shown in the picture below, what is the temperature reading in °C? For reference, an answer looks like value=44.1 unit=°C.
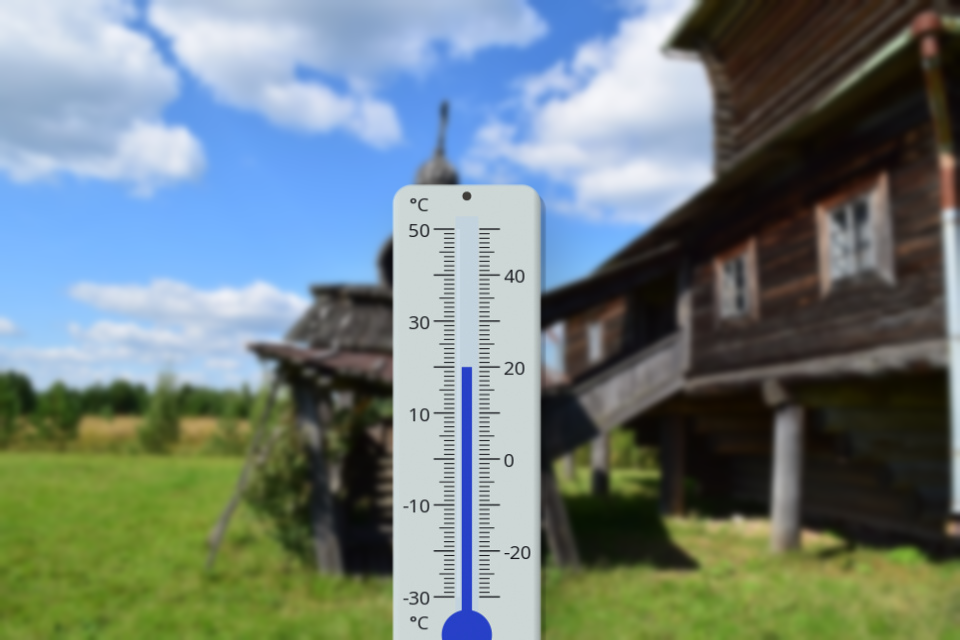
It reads value=20 unit=°C
